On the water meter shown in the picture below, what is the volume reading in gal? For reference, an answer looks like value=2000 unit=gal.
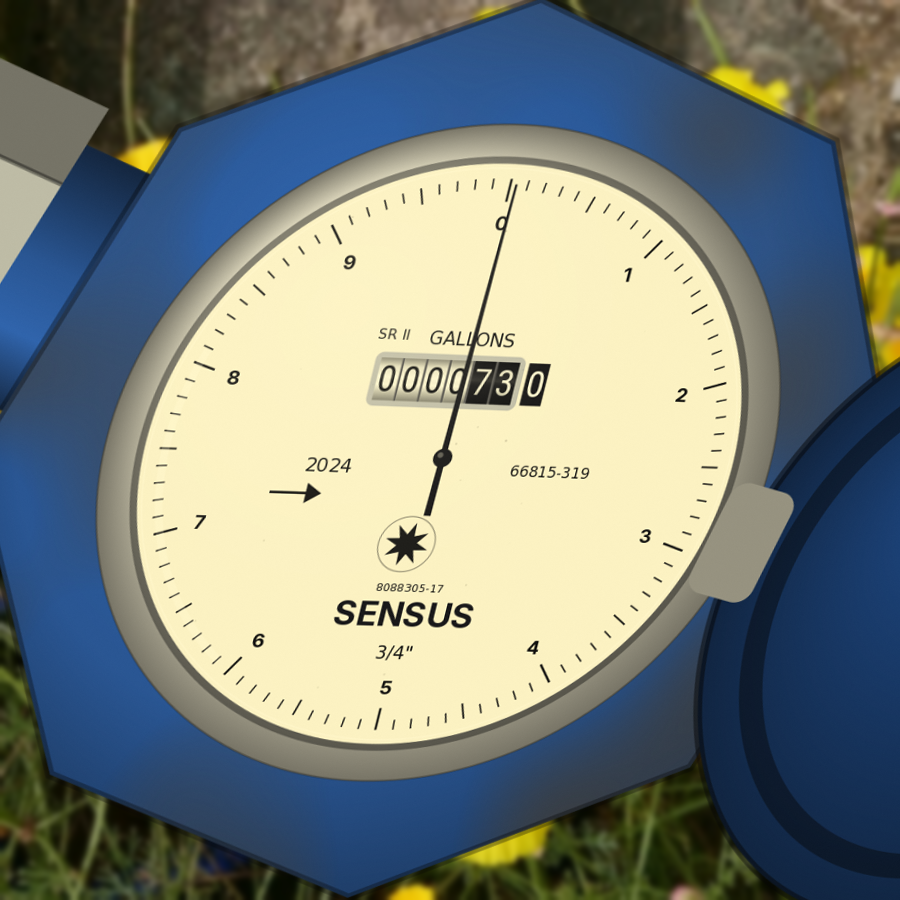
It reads value=730.0 unit=gal
